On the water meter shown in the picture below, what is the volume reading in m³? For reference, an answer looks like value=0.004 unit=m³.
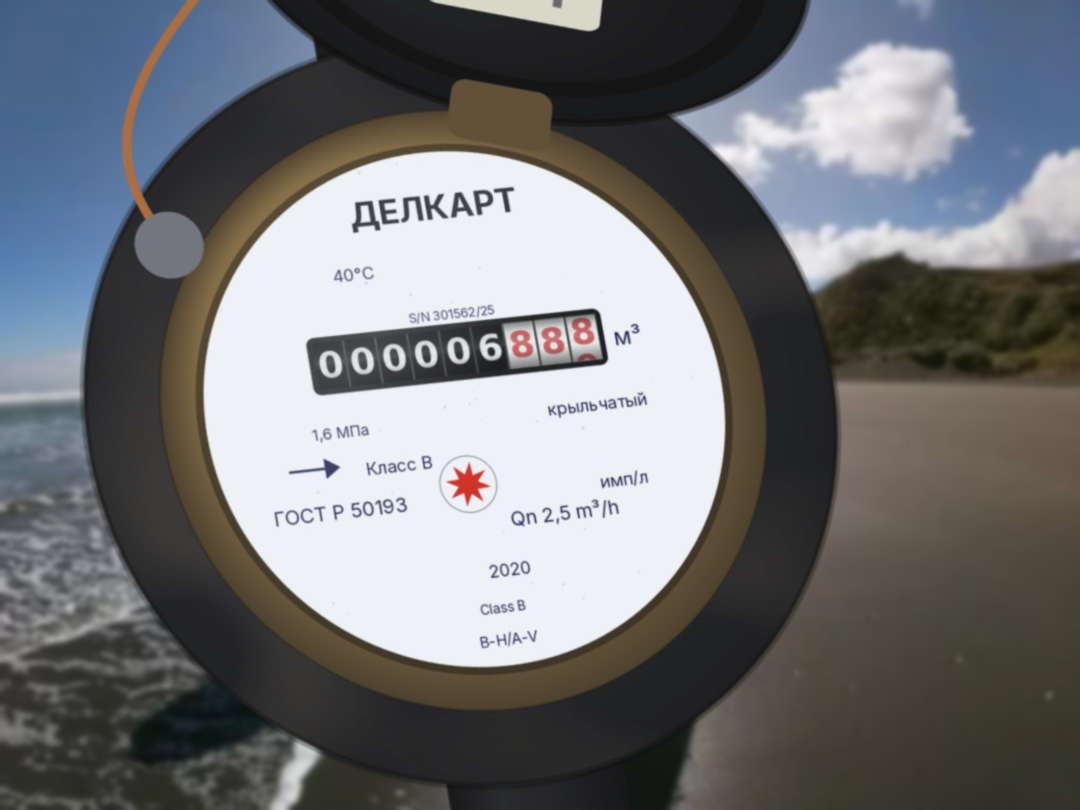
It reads value=6.888 unit=m³
